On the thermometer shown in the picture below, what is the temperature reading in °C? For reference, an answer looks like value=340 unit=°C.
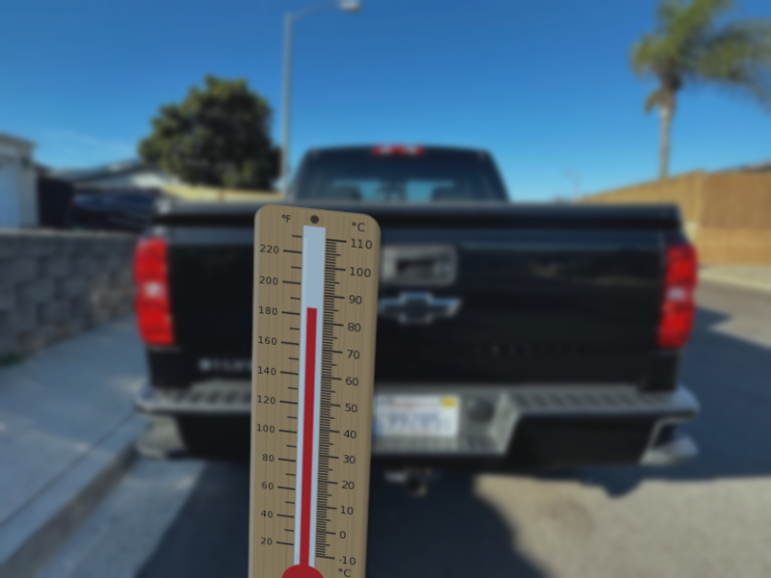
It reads value=85 unit=°C
